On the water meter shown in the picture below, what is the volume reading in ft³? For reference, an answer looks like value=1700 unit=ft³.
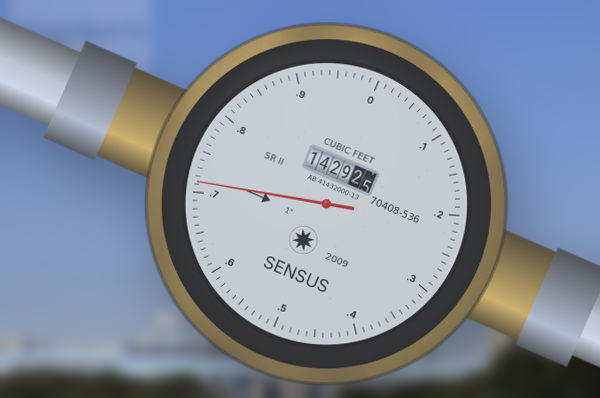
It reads value=142924.71 unit=ft³
